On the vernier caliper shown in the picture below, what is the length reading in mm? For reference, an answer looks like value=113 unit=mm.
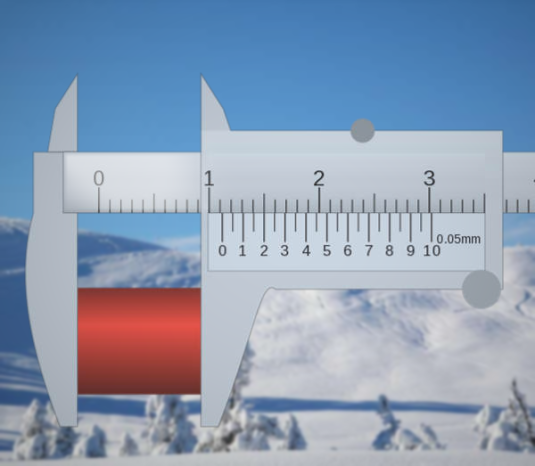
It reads value=11.2 unit=mm
